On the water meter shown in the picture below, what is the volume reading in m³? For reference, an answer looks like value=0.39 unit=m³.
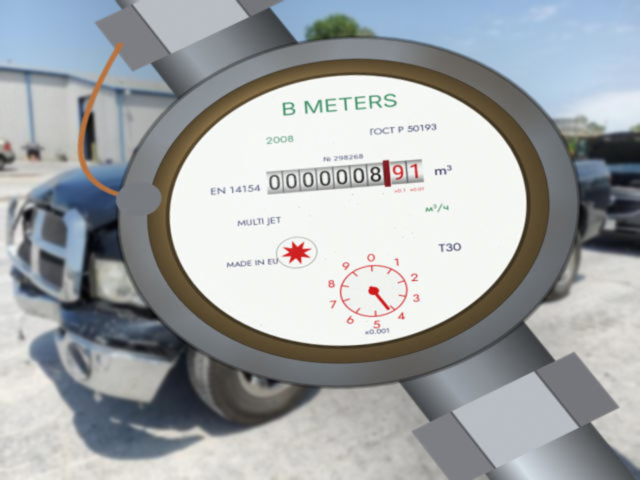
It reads value=8.914 unit=m³
